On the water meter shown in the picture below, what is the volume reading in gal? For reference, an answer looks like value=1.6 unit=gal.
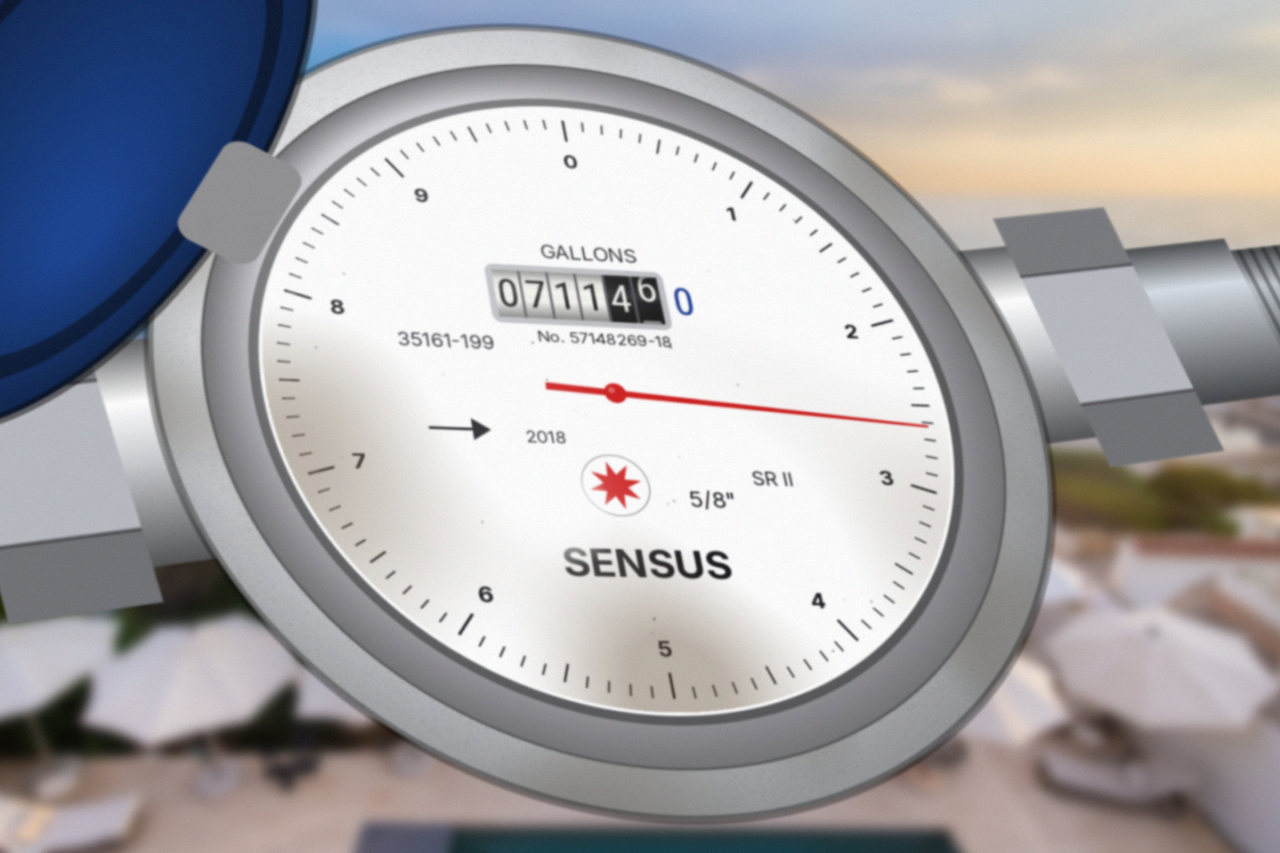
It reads value=711462.6 unit=gal
